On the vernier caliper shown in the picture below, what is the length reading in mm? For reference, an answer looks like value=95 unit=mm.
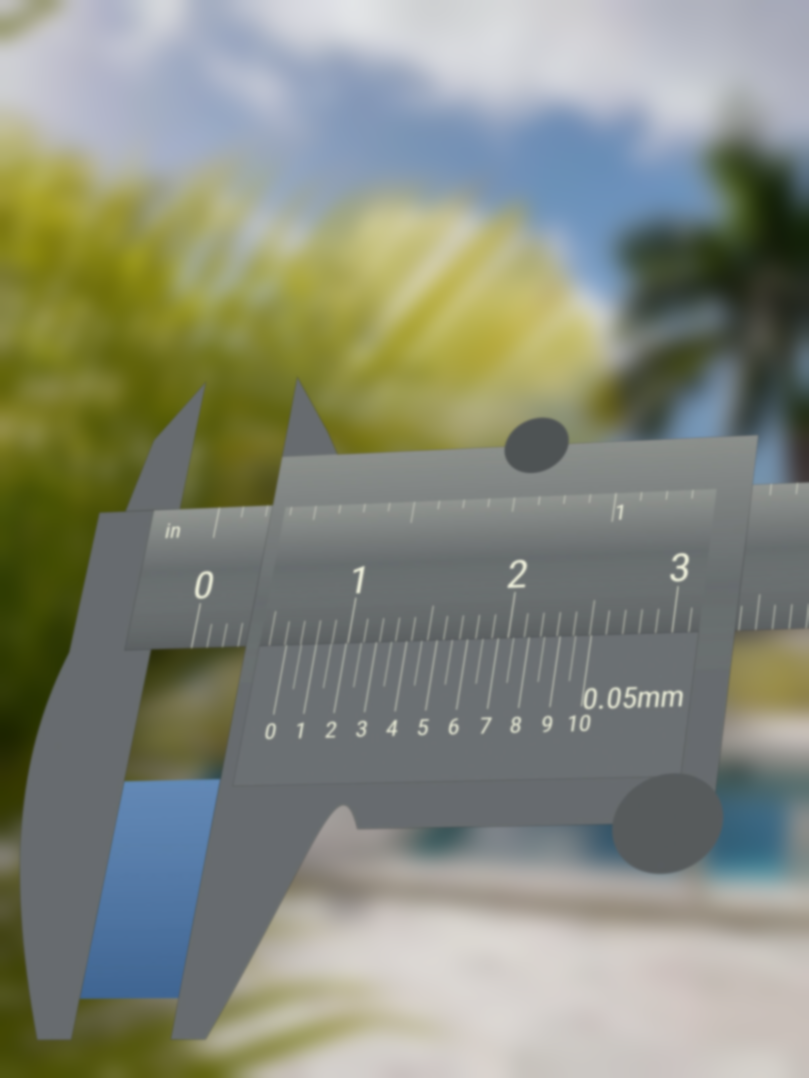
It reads value=6.1 unit=mm
